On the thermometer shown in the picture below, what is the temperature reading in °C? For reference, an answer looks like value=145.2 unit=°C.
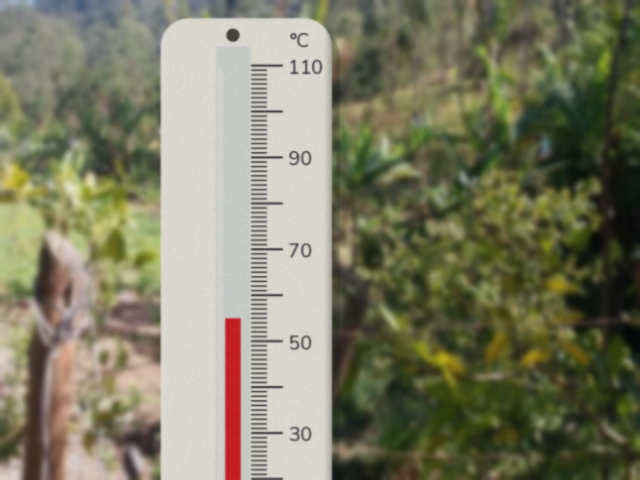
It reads value=55 unit=°C
